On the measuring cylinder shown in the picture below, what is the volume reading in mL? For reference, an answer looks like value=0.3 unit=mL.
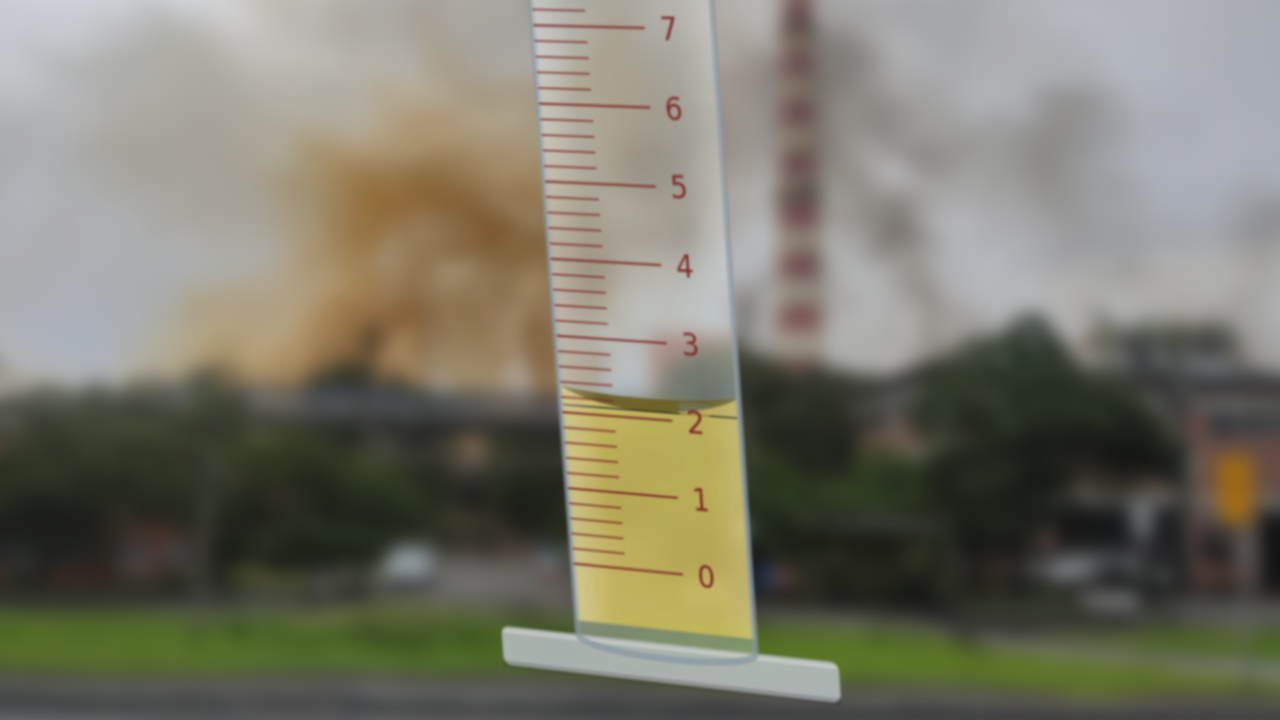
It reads value=2.1 unit=mL
